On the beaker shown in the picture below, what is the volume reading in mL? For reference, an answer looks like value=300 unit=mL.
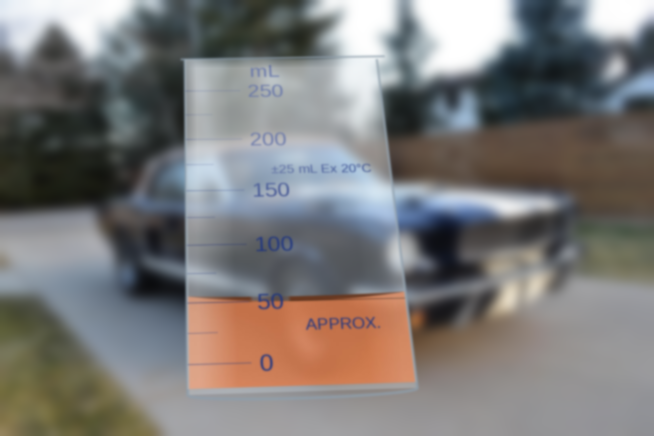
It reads value=50 unit=mL
